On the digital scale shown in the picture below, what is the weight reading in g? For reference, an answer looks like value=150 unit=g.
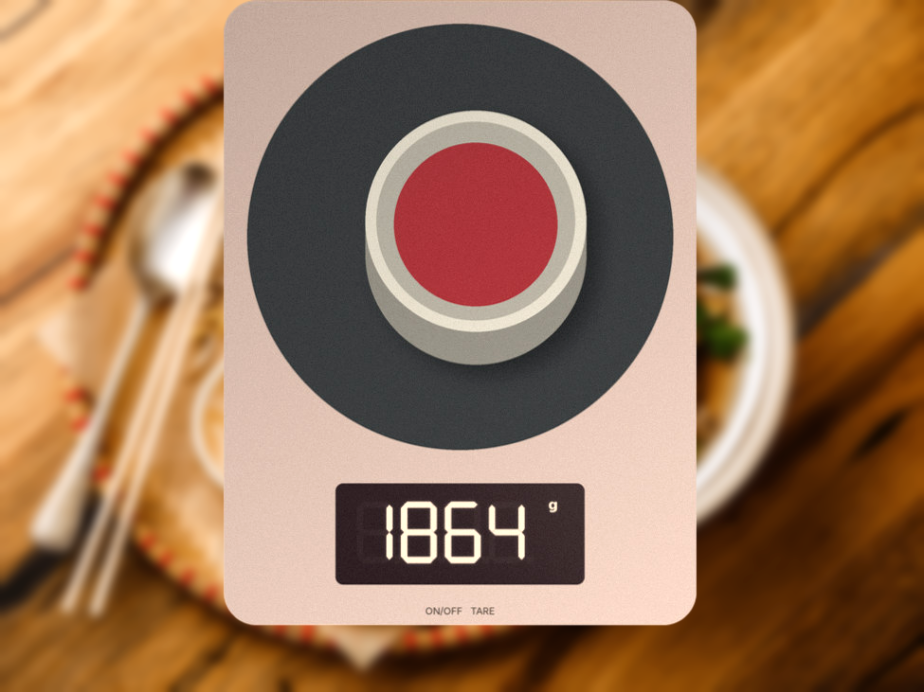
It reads value=1864 unit=g
